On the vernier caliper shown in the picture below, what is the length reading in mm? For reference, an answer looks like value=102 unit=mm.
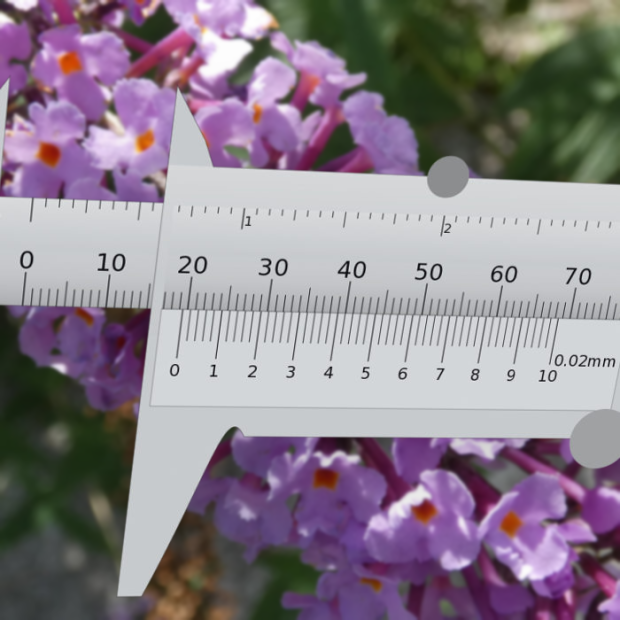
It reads value=19.4 unit=mm
